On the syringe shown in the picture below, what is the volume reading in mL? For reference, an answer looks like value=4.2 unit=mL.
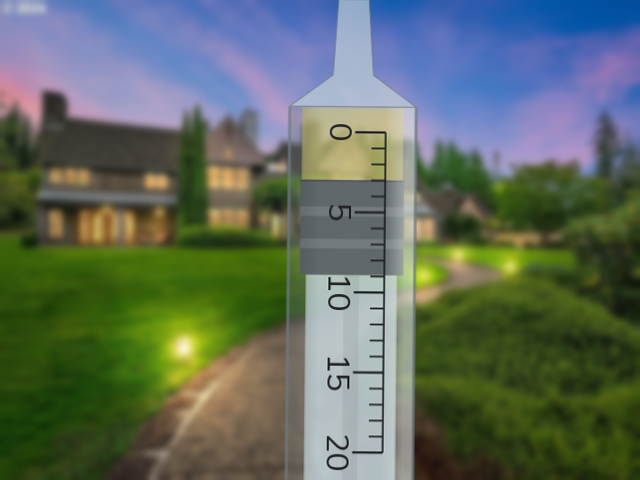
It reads value=3 unit=mL
